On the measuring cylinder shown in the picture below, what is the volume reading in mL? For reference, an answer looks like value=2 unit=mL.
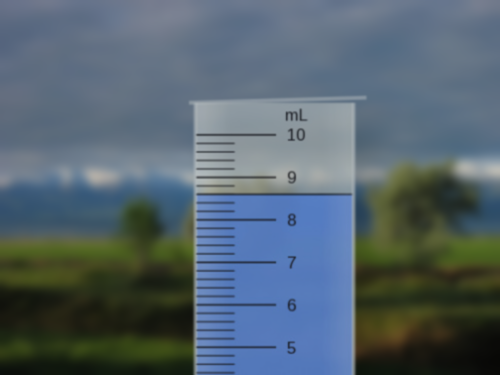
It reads value=8.6 unit=mL
